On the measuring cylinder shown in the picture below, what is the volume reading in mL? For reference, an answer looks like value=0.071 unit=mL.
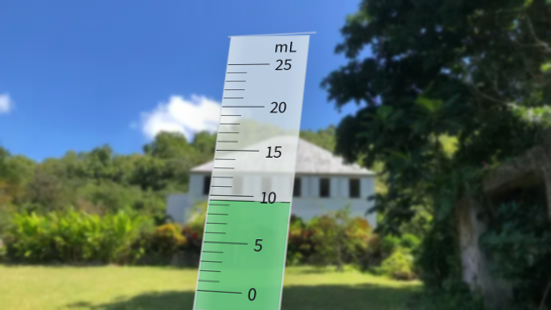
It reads value=9.5 unit=mL
